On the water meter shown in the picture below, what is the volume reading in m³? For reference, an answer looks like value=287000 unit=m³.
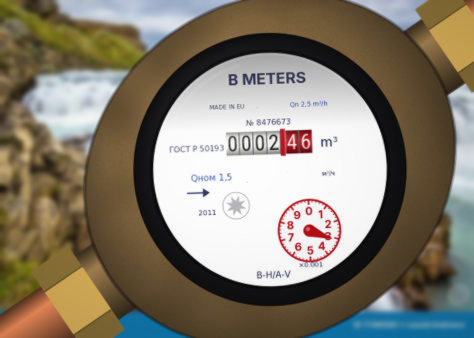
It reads value=2.463 unit=m³
